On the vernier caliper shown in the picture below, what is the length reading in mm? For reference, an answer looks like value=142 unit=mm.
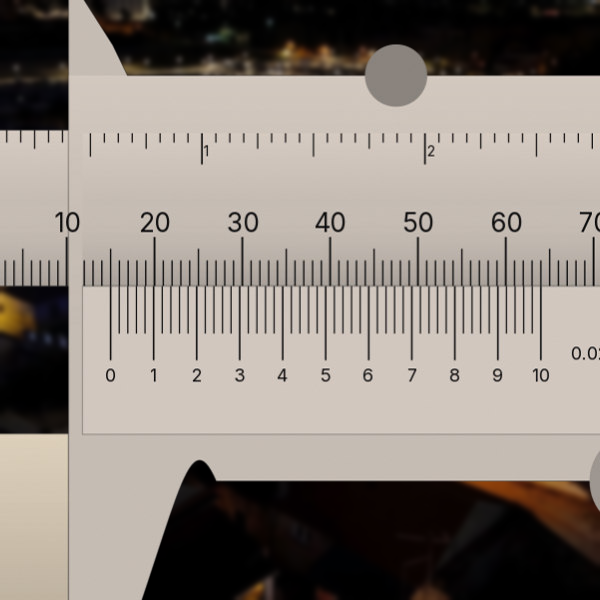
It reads value=15.0 unit=mm
